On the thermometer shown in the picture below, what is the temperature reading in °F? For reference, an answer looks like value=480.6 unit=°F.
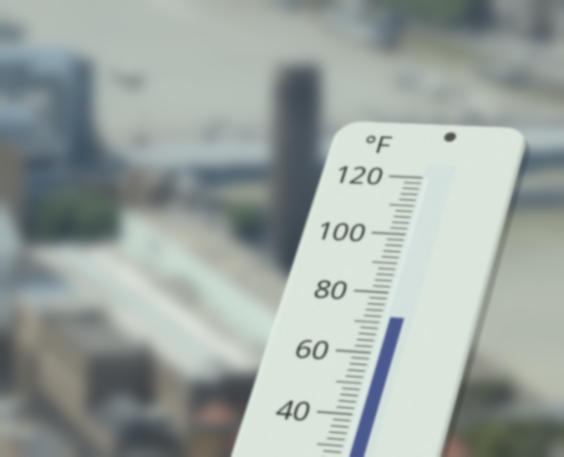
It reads value=72 unit=°F
